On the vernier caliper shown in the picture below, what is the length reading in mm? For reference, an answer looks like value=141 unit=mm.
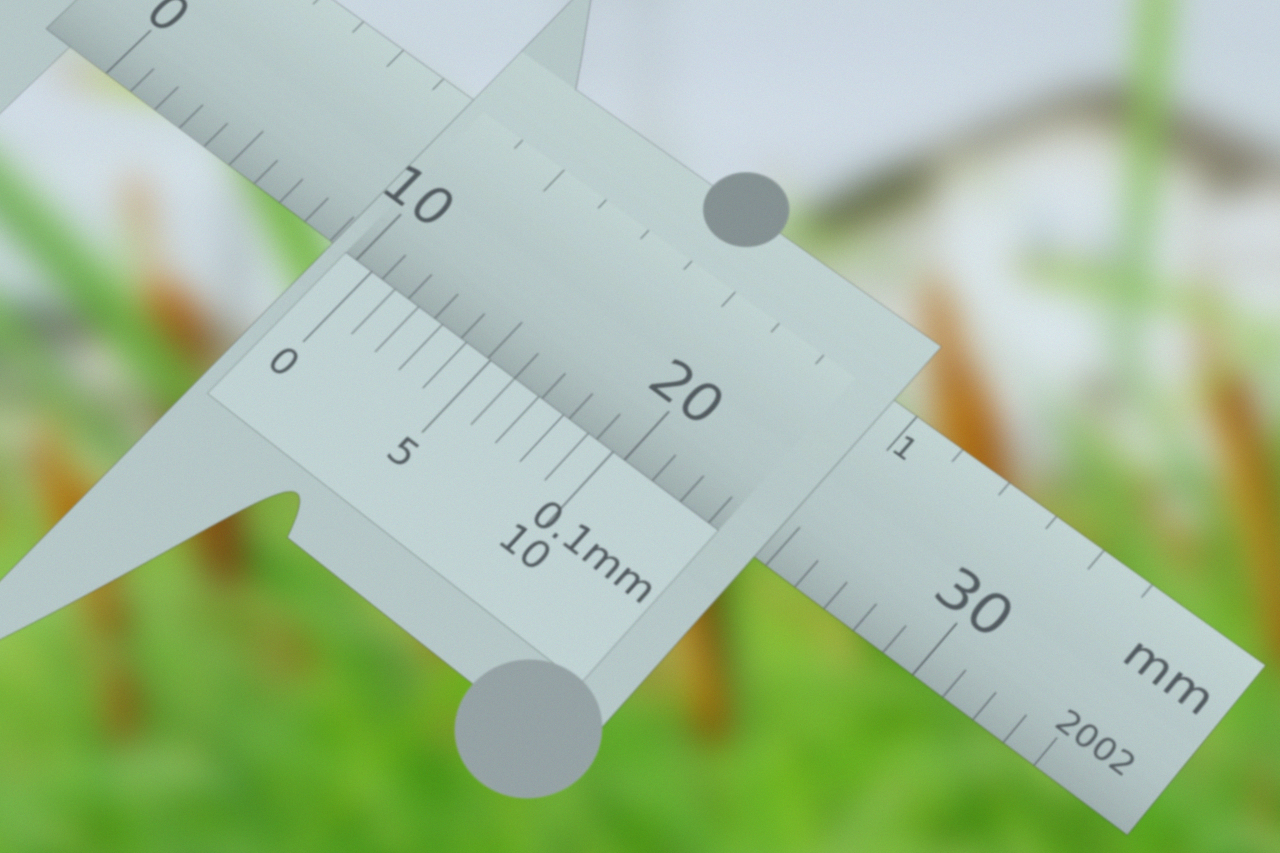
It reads value=10.6 unit=mm
